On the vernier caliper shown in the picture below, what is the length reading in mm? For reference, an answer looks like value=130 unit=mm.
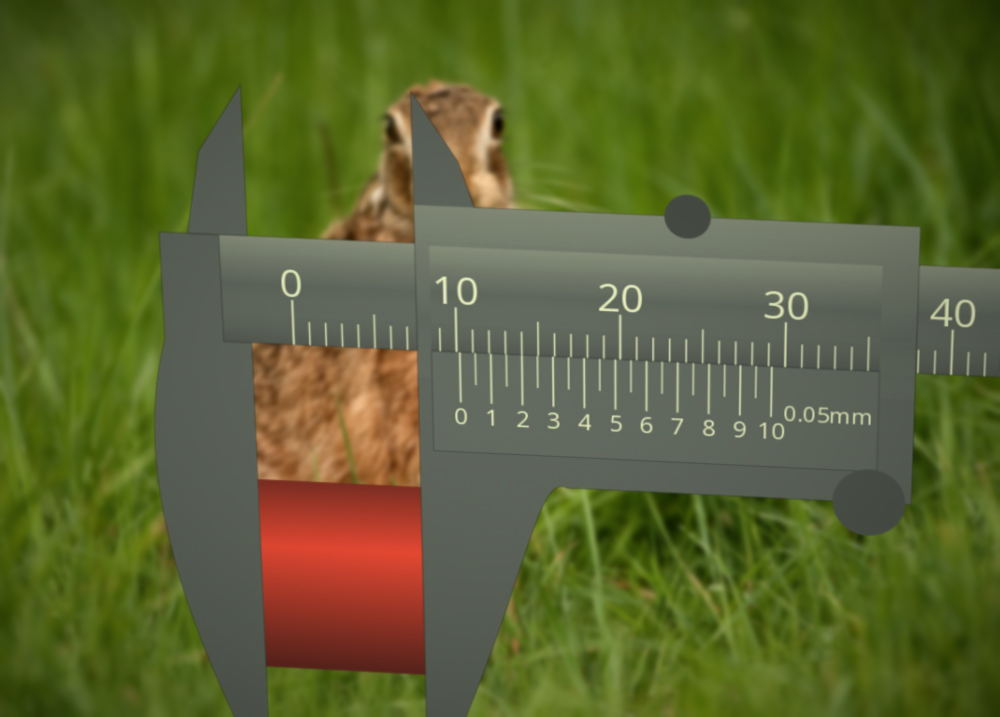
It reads value=10.2 unit=mm
